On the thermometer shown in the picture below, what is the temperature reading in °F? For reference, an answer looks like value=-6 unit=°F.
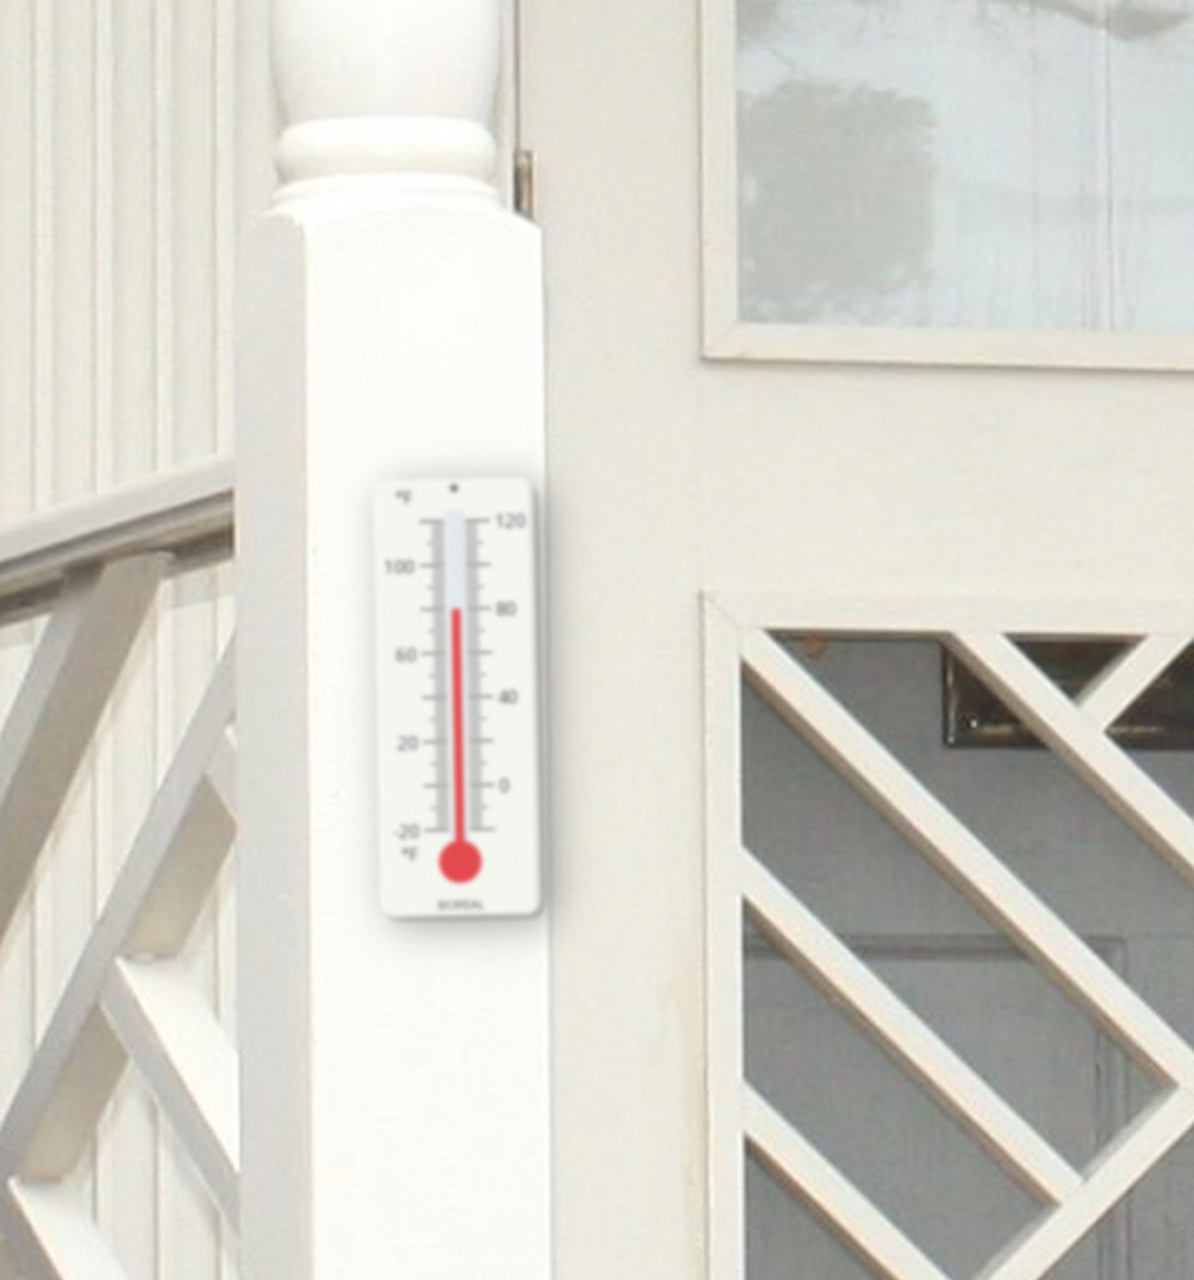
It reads value=80 unit=°F
